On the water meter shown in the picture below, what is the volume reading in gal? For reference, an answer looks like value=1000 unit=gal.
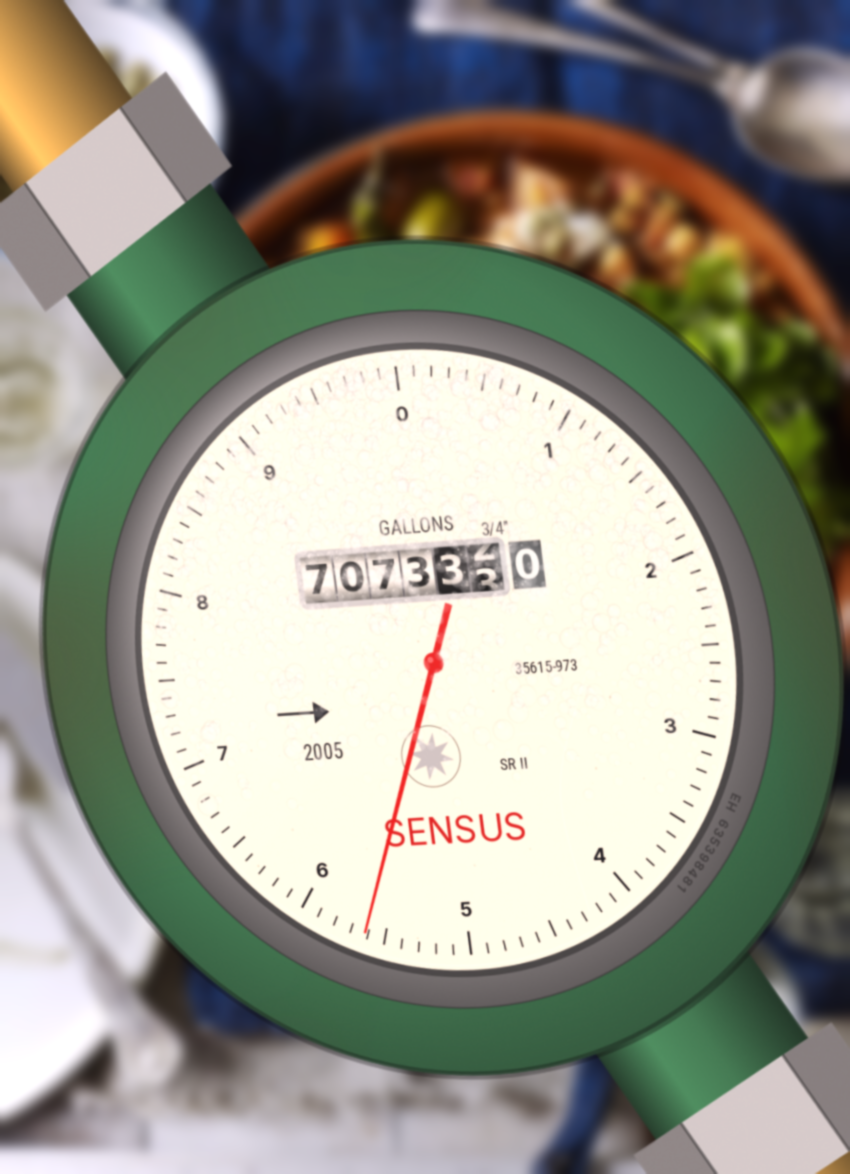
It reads value=7073325.6 unit=gal
